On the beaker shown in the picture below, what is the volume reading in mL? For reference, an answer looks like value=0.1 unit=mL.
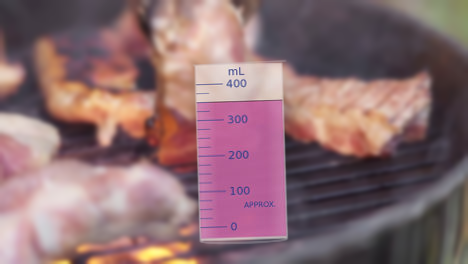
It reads value=350 unit=mL
